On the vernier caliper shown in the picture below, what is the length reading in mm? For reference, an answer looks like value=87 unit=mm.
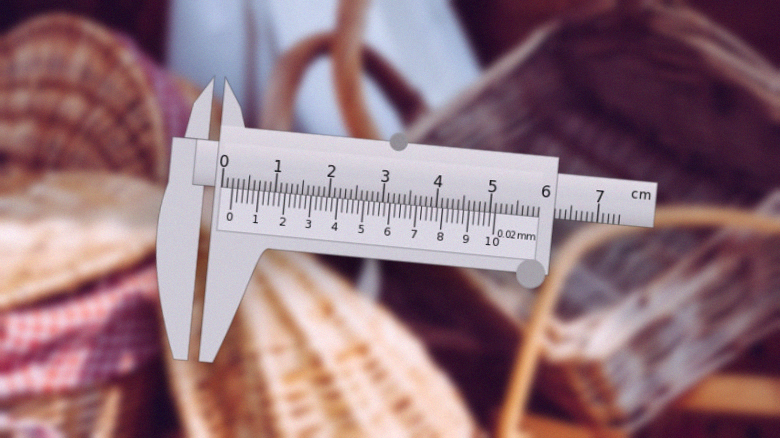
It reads value=2.0 unit=mm
